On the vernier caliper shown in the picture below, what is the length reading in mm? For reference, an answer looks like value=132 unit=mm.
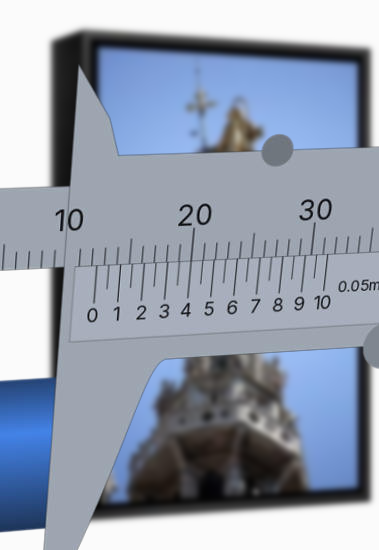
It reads value=12.4 unit=mm
